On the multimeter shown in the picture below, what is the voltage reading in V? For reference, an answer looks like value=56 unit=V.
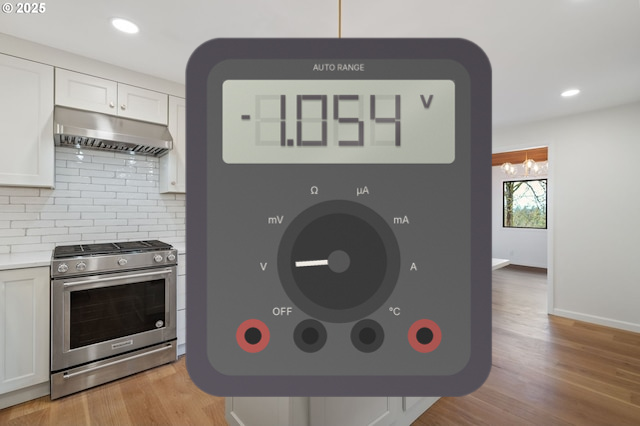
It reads value=-1.054 unit=V
